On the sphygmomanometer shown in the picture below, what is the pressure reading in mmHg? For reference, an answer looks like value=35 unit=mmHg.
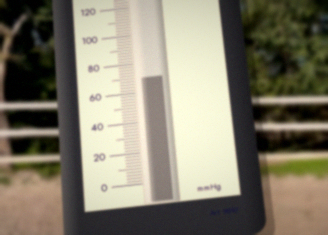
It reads value=70 unit=mmHg
